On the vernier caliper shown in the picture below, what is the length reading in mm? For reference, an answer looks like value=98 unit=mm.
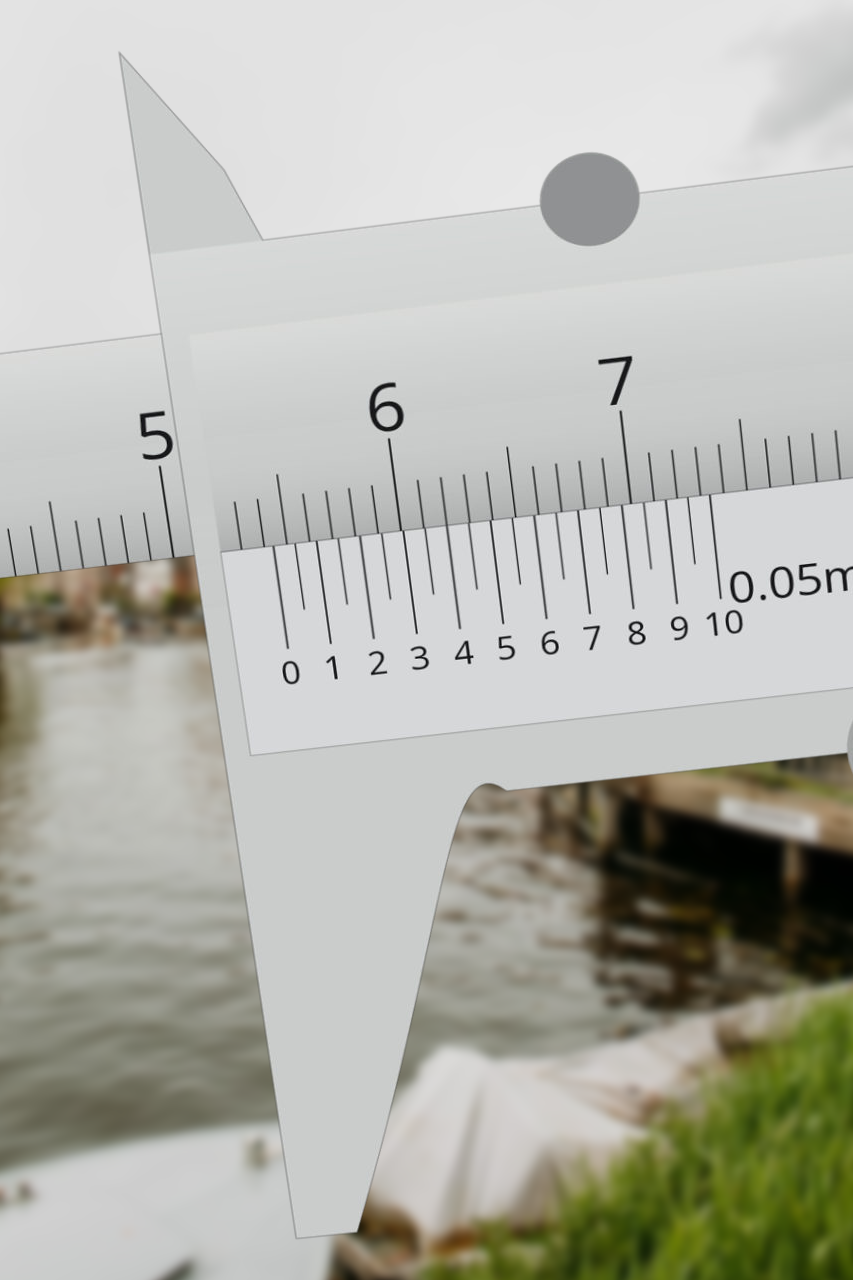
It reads value=54.4 unit=mm
